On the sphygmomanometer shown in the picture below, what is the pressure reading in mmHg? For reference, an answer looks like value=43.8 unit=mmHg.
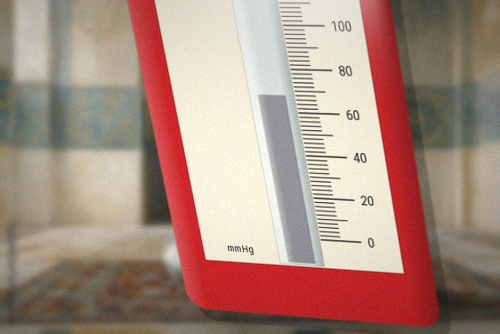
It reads value=68 unit=mmHg
